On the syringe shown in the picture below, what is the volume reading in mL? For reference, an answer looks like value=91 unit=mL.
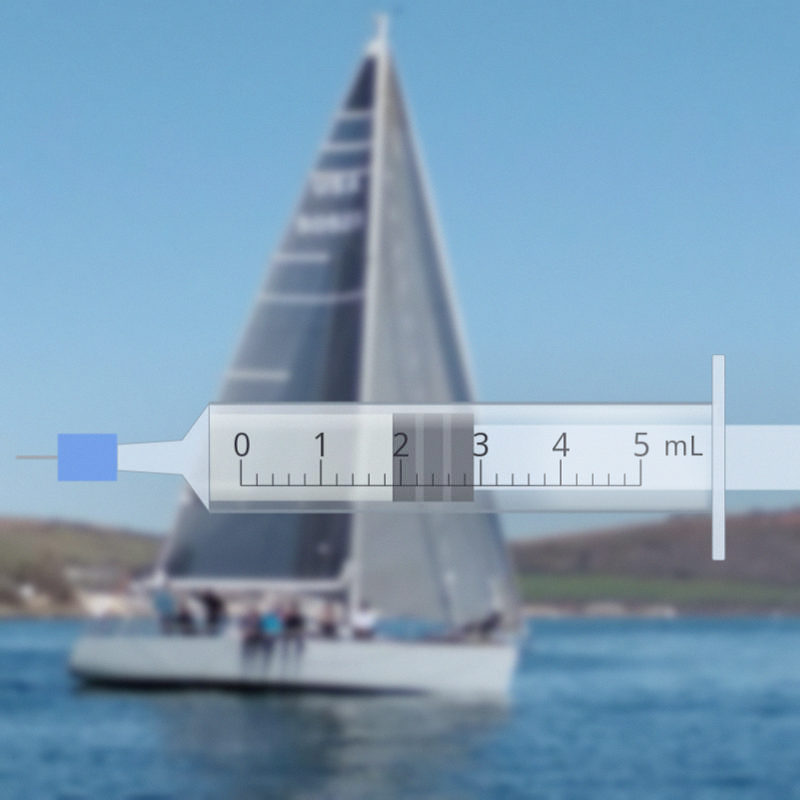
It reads value=1.9 unit=mL
